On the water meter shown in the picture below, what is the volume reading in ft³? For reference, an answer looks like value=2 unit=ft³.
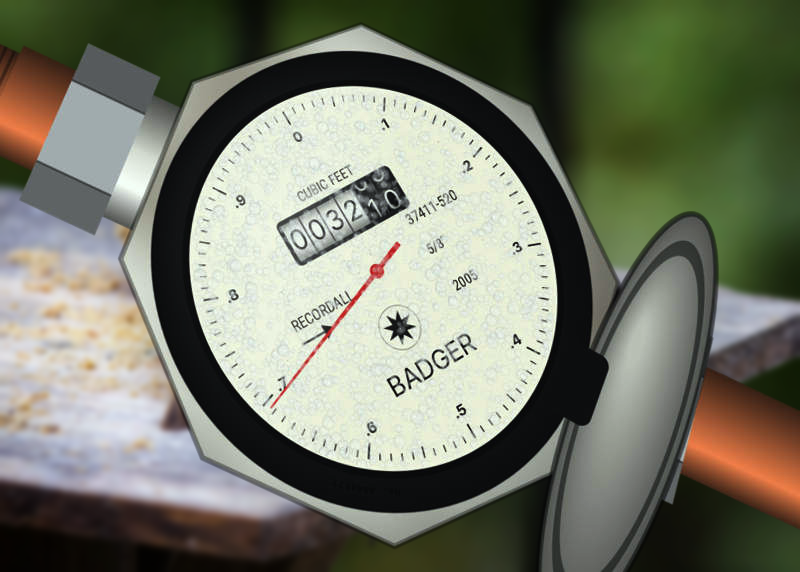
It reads value=3209.69 unit=ft³
